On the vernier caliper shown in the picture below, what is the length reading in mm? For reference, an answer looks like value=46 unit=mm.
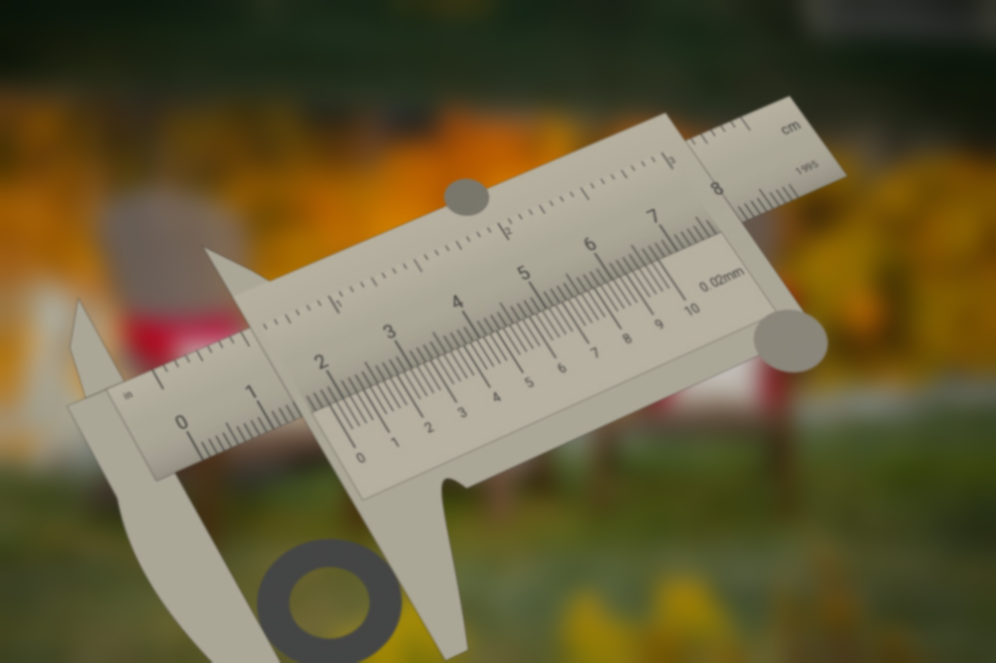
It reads value=18.0 unit=mm
